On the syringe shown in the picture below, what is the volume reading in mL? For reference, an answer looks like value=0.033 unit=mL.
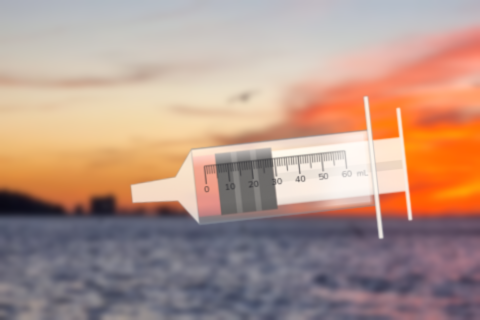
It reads value=5 unit=mL
